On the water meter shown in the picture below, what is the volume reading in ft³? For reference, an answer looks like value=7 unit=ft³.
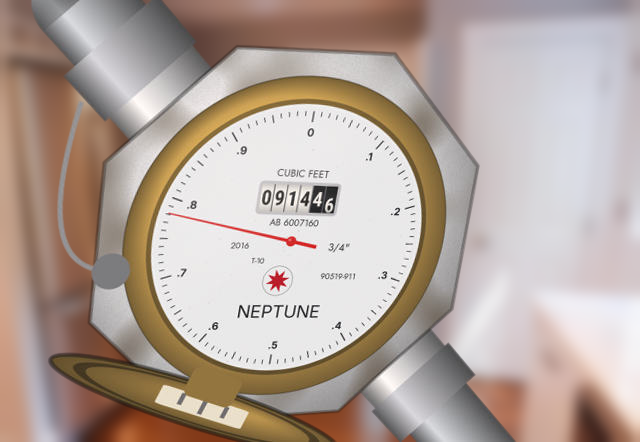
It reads value=91445.78 unit=ft³
